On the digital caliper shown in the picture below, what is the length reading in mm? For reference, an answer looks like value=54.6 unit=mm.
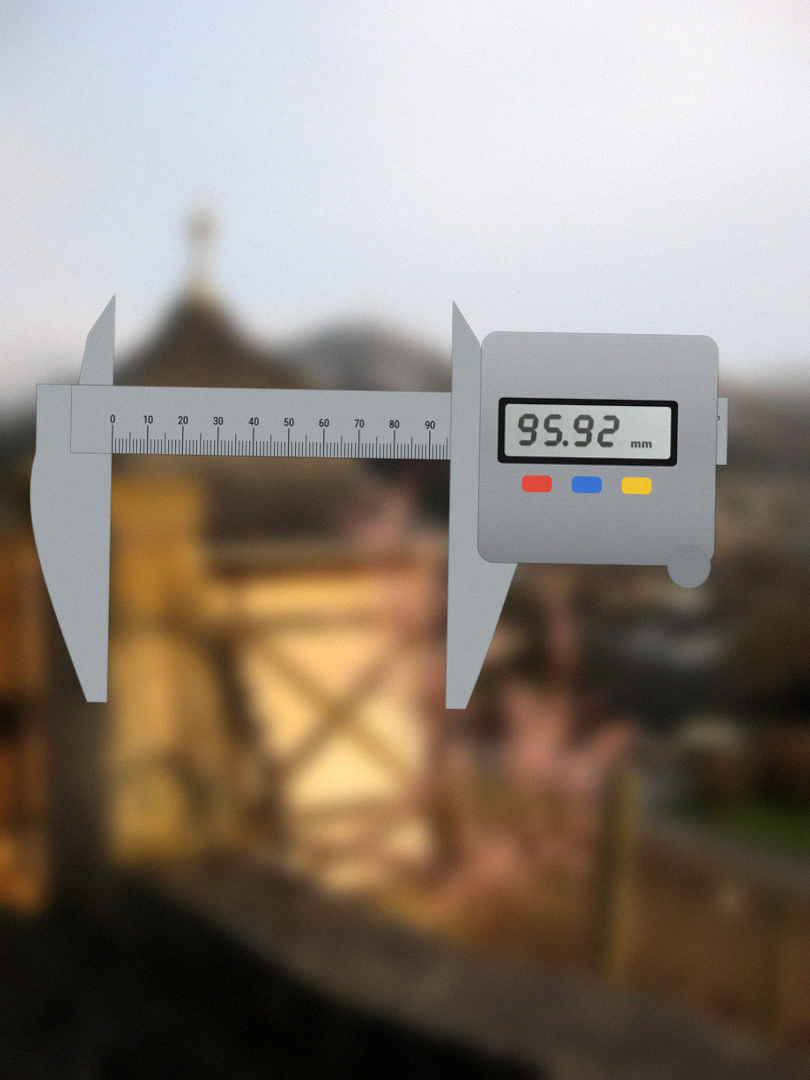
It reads value=95.92 unit=mm
